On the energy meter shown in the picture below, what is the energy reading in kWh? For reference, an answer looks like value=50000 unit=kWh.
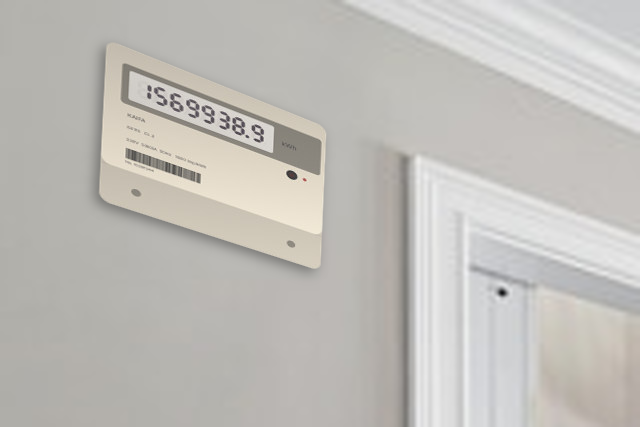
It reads value=1569938.9 unit=kWh
